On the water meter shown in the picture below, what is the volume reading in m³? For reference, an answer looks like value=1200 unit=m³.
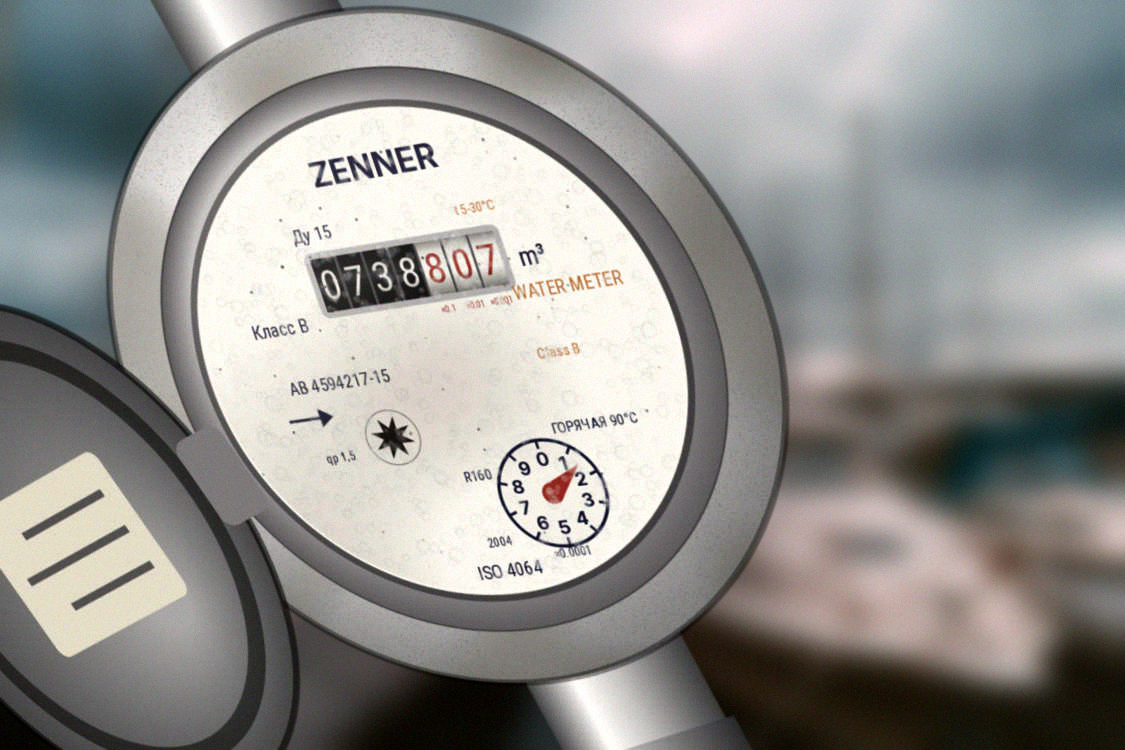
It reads value=738.8071 unit=m³
